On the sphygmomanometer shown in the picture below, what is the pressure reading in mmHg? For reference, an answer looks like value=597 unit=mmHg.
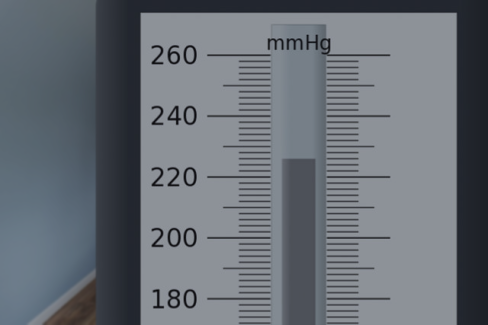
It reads value=226 unit=mmHg
